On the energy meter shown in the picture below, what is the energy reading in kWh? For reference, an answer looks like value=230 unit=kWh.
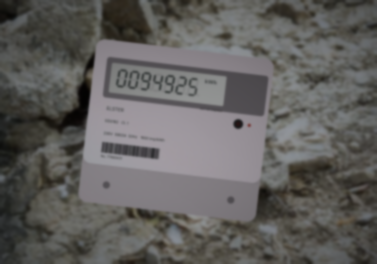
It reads value=94925 unit=kWh
